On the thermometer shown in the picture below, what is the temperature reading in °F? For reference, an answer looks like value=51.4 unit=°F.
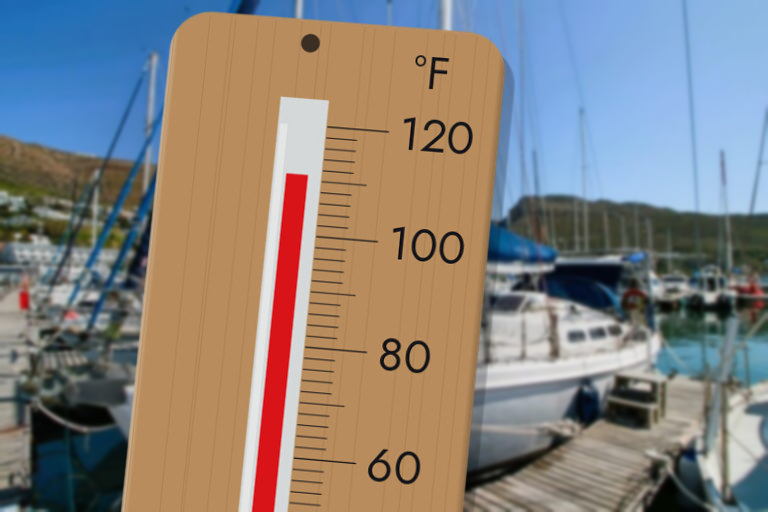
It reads value=111 unit=°F
